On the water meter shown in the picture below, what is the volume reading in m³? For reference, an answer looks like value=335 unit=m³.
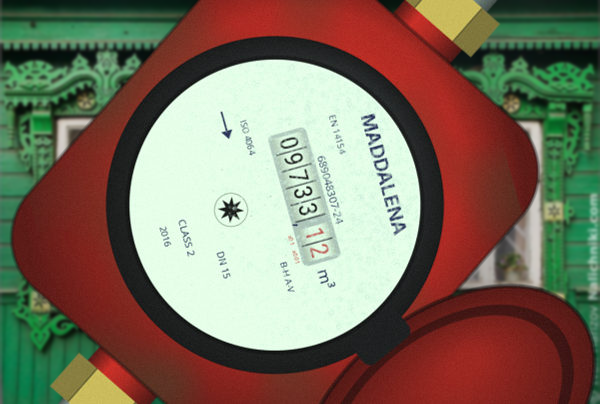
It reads value=9733.12 unit=m³
